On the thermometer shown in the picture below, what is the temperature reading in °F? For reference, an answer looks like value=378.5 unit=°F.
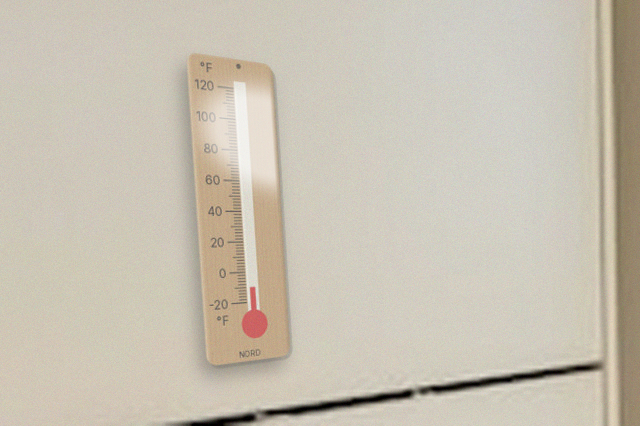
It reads value=-10 unit=°F
